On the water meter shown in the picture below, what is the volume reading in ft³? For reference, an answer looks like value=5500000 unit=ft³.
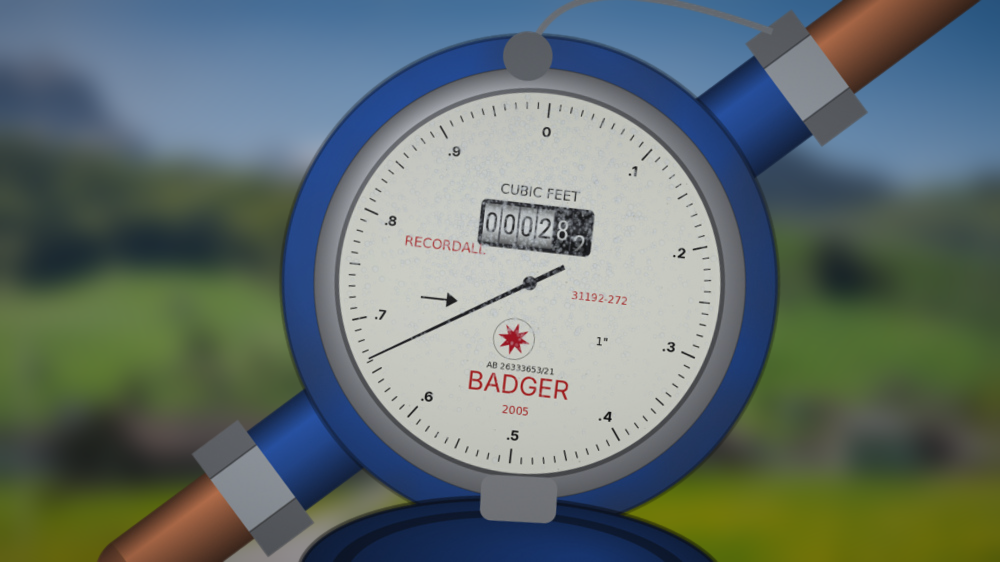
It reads value=281.66 unit=ft³
